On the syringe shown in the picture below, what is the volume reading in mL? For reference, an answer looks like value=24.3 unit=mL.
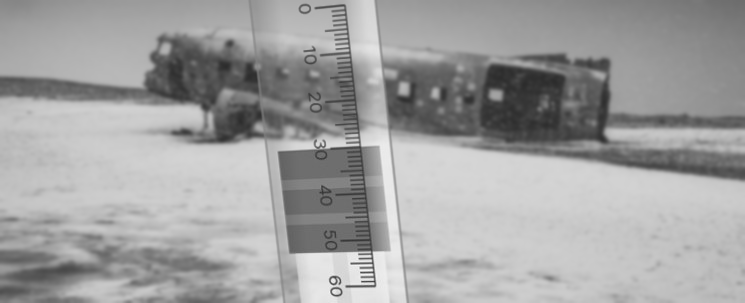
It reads value=30 unit=mL
